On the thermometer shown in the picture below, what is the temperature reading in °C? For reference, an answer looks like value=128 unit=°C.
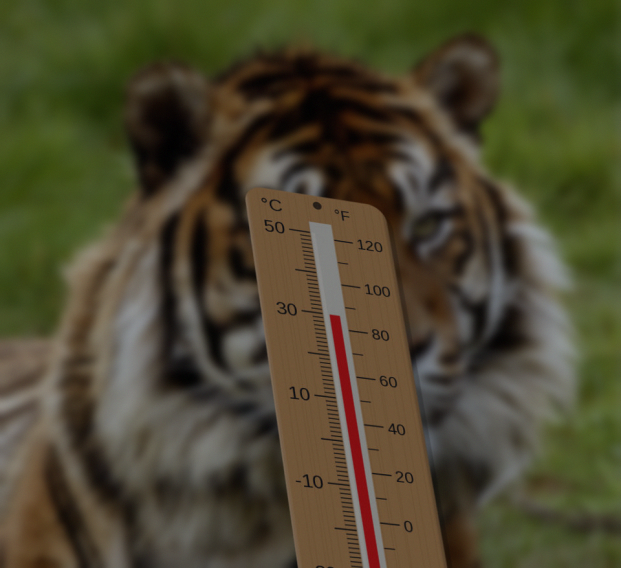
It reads value=30 unit=°C
